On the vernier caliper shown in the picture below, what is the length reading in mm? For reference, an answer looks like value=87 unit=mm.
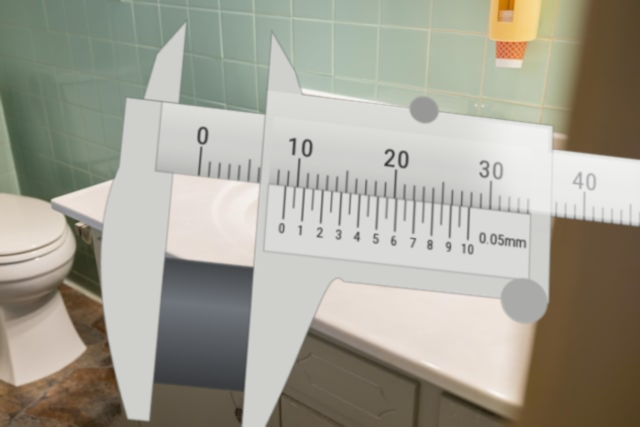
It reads value=8.8 unit=mm
